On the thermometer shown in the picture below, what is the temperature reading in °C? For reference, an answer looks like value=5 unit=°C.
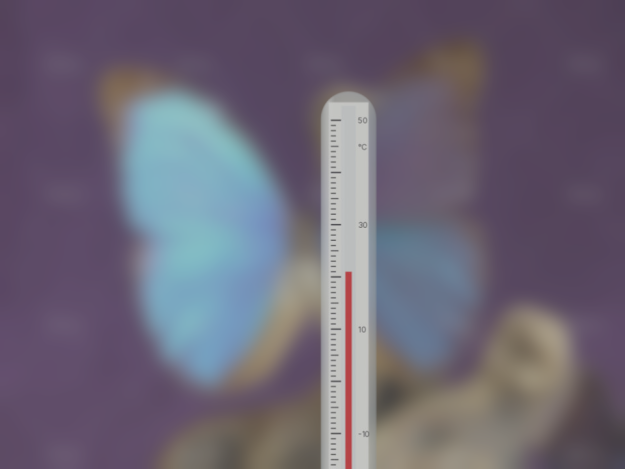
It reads value=21 unit=°C
